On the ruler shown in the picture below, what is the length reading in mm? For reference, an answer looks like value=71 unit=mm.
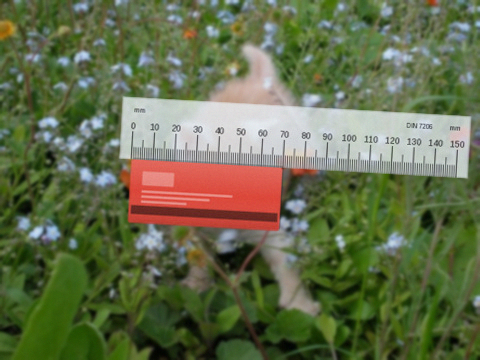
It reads value=70 unit=mm
